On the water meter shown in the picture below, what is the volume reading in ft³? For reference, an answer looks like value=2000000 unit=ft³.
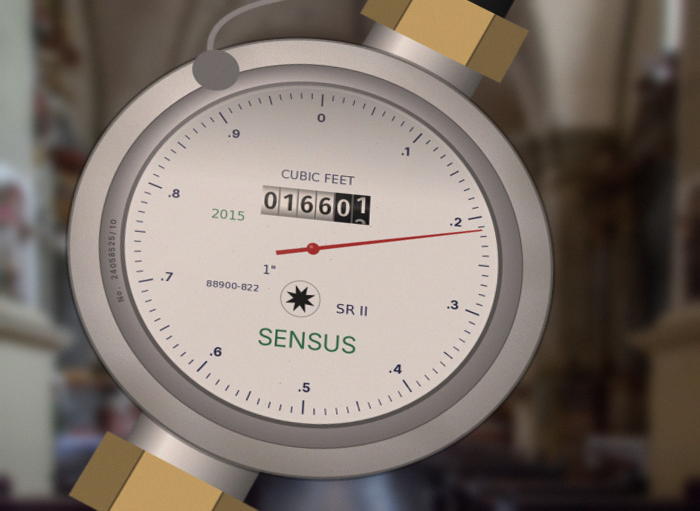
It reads value=16601.21 unit=ft³
